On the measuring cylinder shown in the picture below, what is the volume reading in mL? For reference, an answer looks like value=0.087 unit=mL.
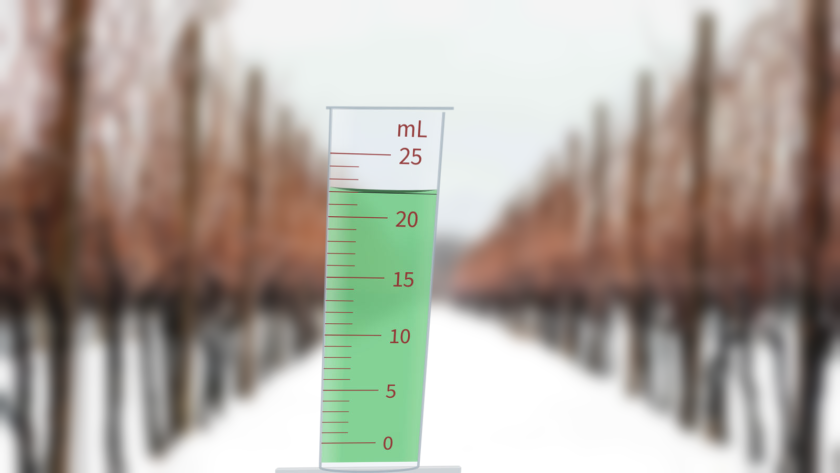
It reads value=22 unit=mL
